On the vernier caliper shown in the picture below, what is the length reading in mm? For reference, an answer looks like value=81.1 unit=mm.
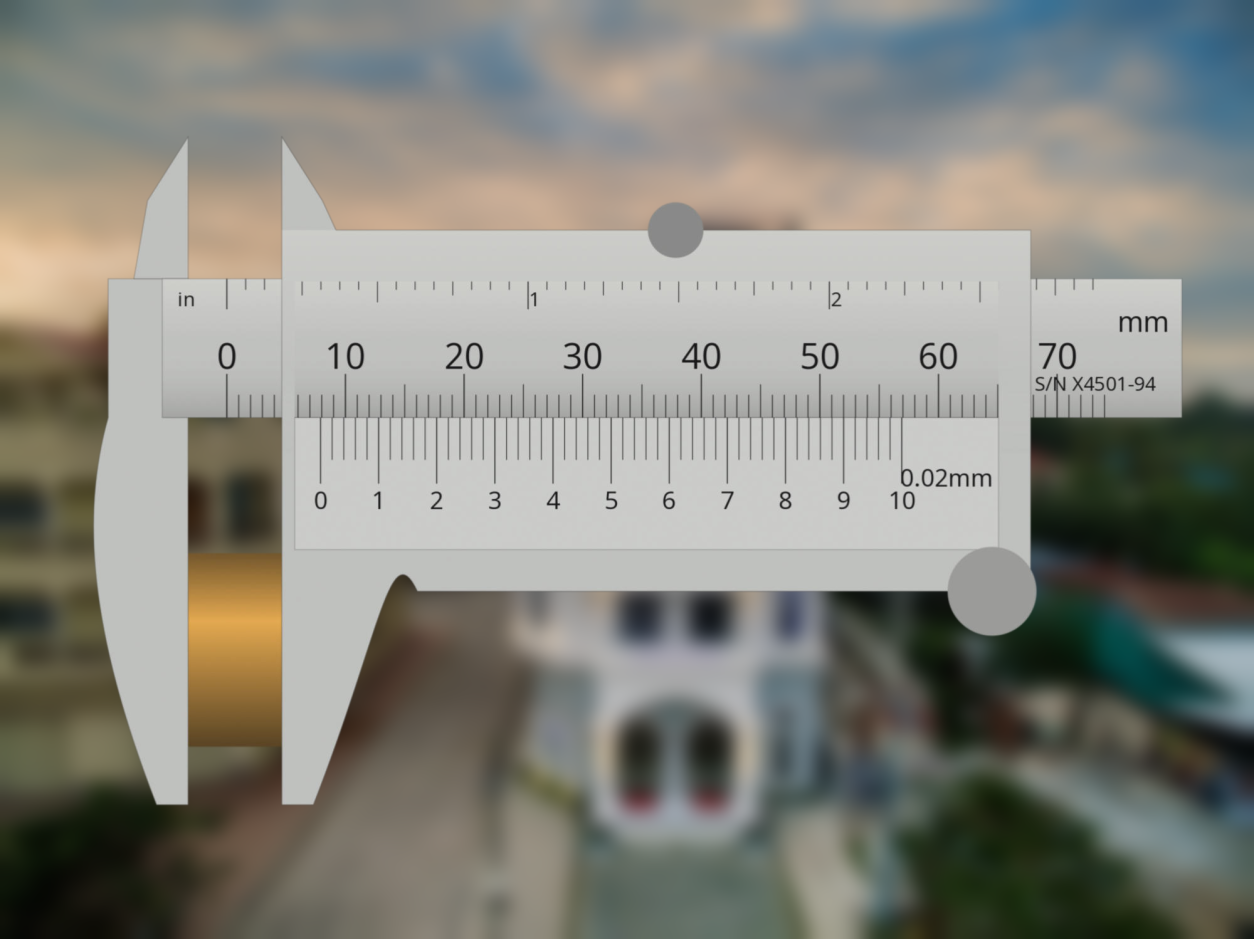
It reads value=7.9 unit=mm
